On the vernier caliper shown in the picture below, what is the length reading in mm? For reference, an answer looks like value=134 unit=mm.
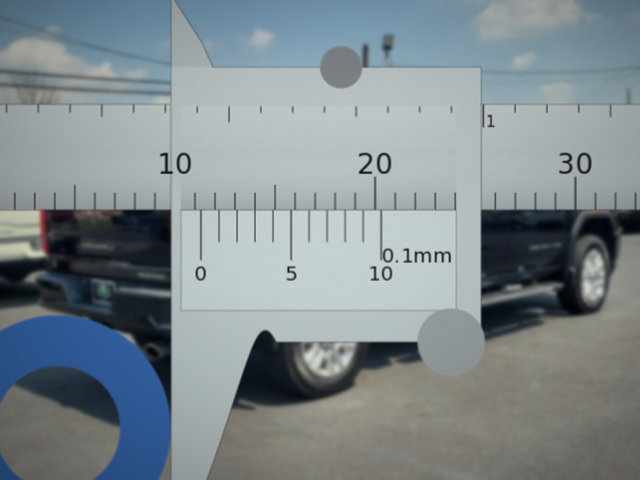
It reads value=11.3 unit=mm
